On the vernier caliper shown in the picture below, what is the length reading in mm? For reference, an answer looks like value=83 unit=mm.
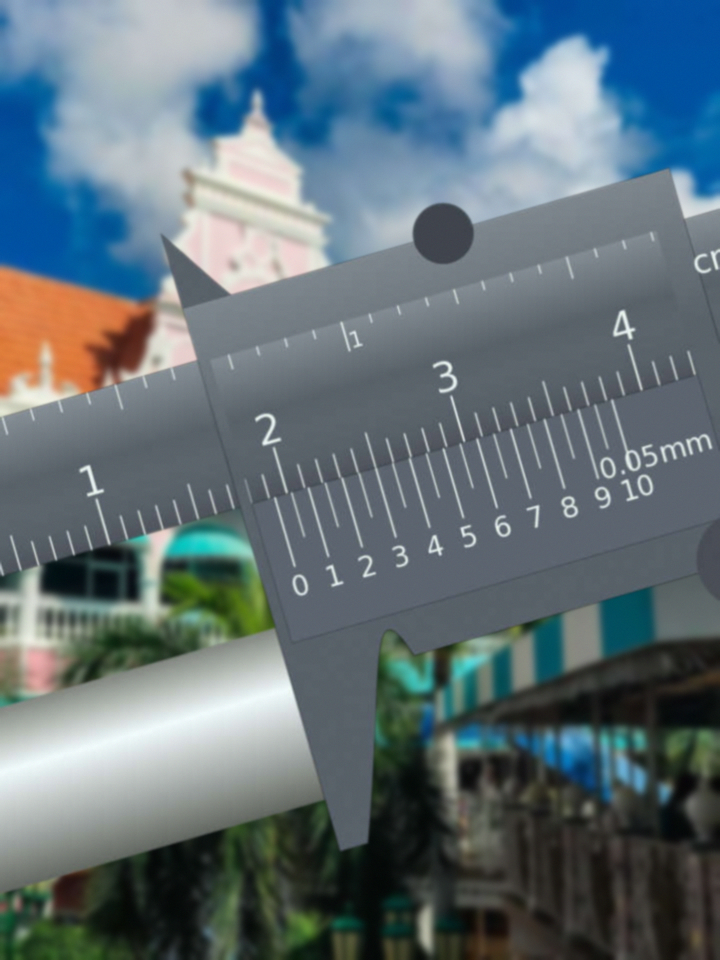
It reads value=19.3 unit=mm
